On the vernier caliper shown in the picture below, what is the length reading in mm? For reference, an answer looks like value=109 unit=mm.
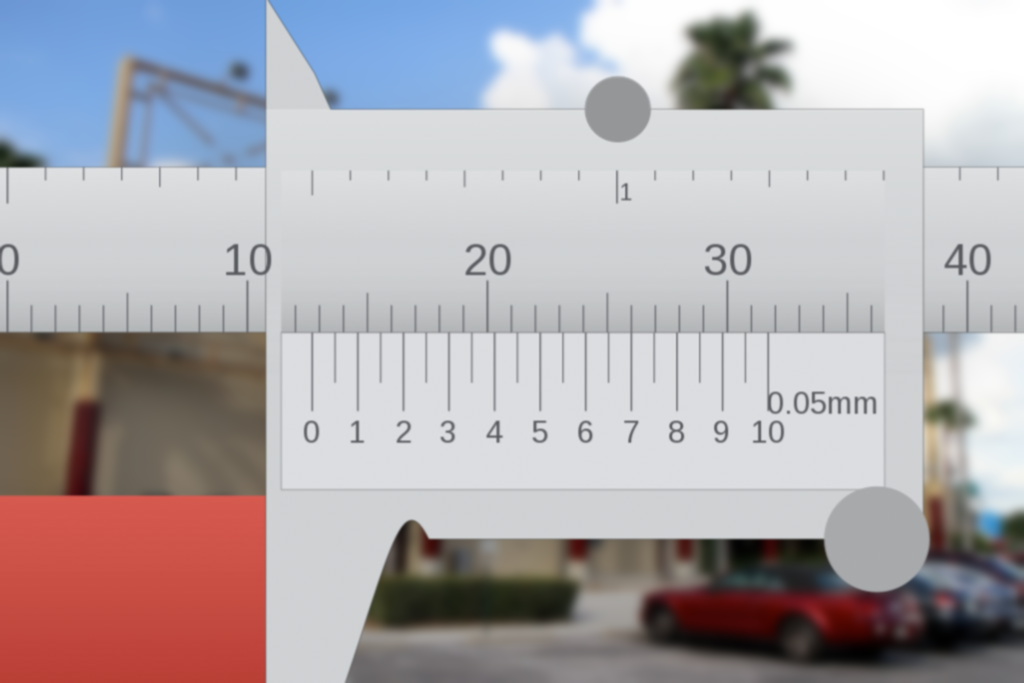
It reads value=12.7 unit=mm
